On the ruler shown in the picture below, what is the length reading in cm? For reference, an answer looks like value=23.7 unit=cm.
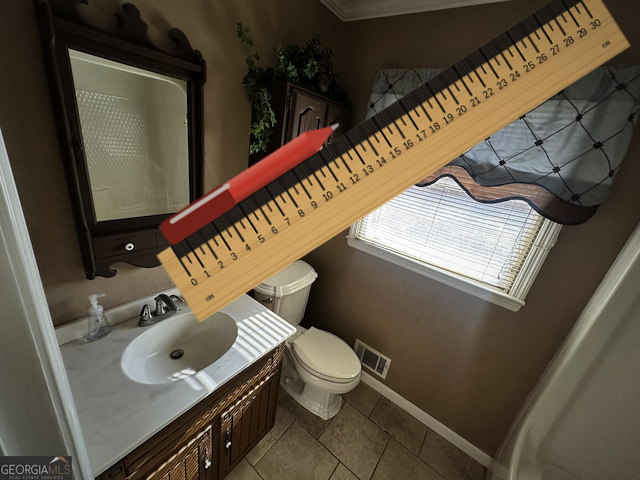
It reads value=13 unit=cm
